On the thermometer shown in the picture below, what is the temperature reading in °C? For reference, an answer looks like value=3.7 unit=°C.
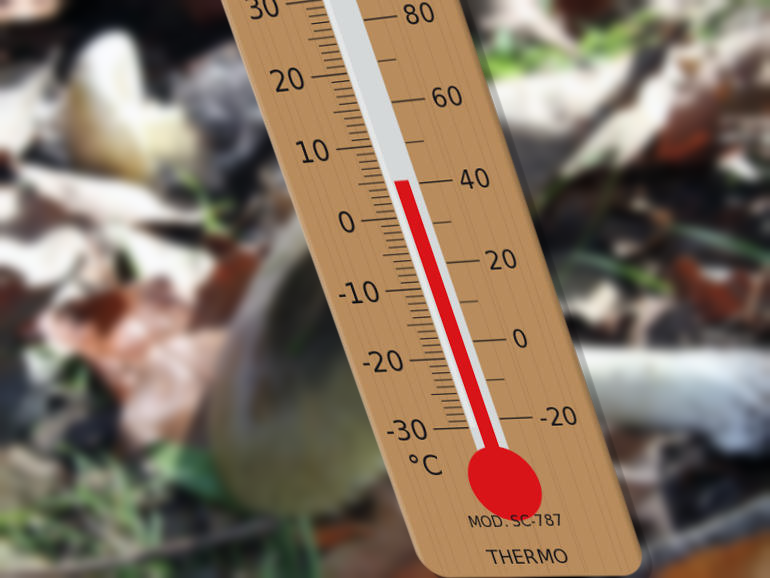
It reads value=5 unit=°C
